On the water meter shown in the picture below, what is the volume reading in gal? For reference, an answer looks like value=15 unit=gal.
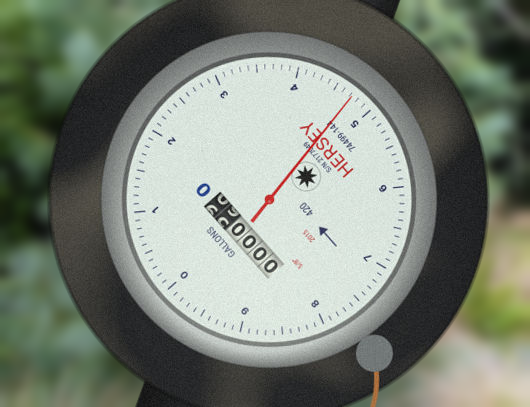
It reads value=594.7 unit=gal
